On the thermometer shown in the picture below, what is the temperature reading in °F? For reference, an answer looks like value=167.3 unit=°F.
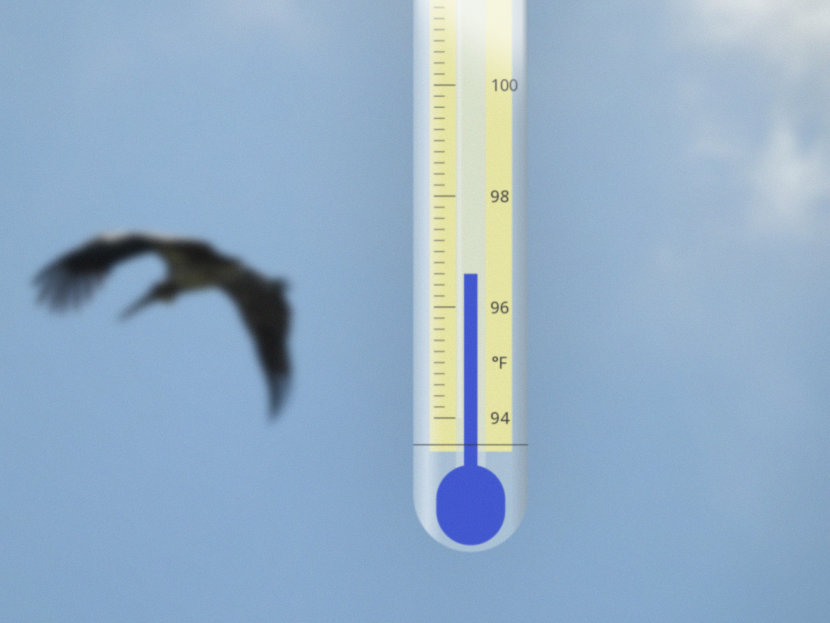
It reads value=96.6 unit=°F
